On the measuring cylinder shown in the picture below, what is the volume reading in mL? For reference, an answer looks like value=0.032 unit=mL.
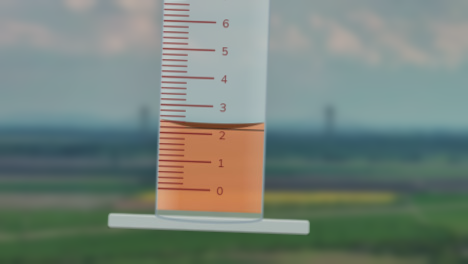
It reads value=2.2 unit=mL
